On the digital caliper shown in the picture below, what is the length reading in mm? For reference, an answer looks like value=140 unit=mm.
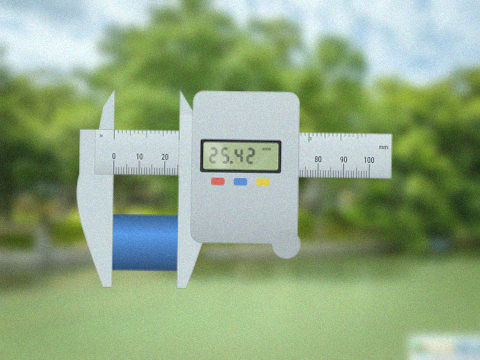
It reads value=25.42 unit=mm
